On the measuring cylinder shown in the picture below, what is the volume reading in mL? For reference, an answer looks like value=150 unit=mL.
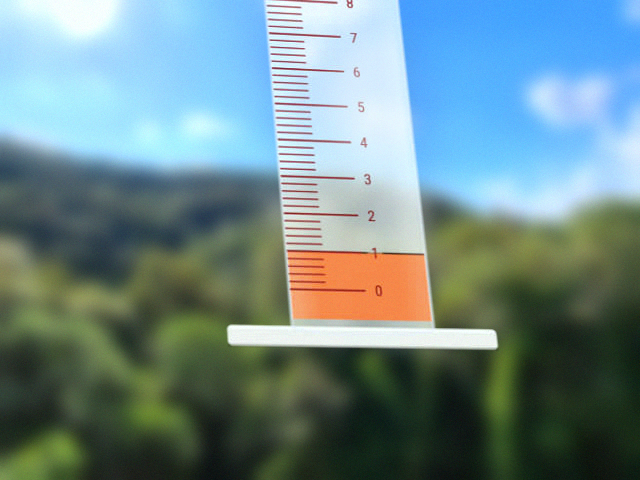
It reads value=1 unit=mL
